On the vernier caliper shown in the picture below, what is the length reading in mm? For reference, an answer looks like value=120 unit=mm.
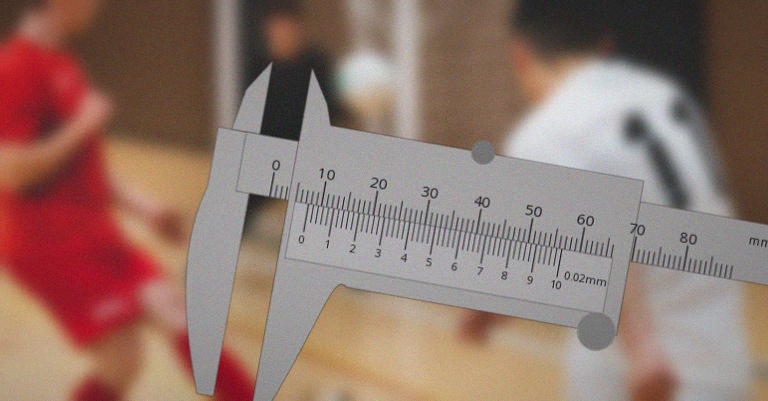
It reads value=7.5 unit=mm
